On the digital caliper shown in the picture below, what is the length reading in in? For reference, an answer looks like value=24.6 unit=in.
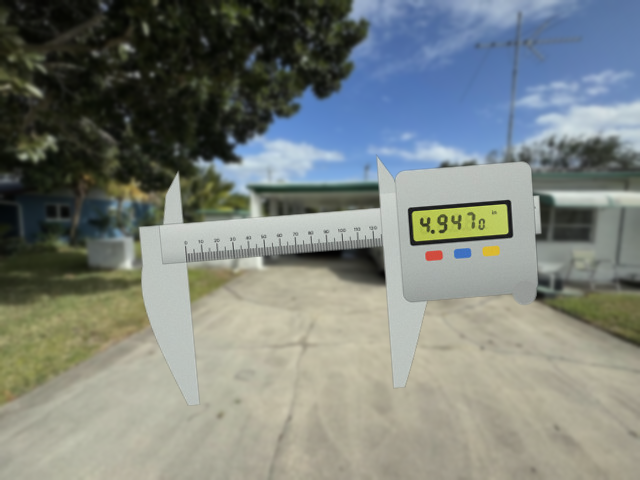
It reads value=4.9470 unit=in
